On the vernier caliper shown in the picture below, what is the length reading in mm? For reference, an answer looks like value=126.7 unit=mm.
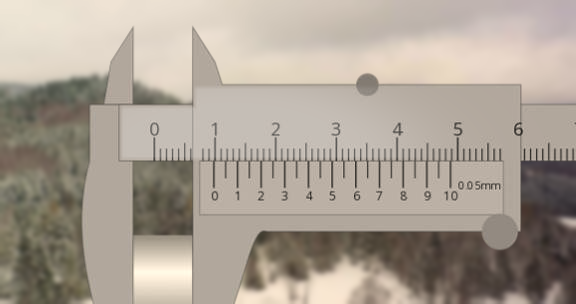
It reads value=9.8 unit=mm
